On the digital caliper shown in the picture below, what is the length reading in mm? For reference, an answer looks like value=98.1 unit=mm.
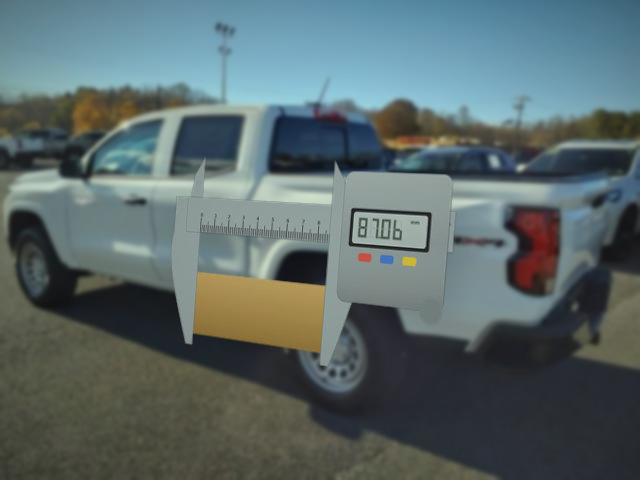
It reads value=87.06 unit=mm
